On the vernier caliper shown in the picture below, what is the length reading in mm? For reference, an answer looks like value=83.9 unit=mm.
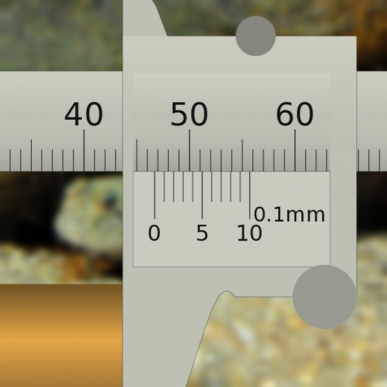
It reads value=46.7 unit=mm
